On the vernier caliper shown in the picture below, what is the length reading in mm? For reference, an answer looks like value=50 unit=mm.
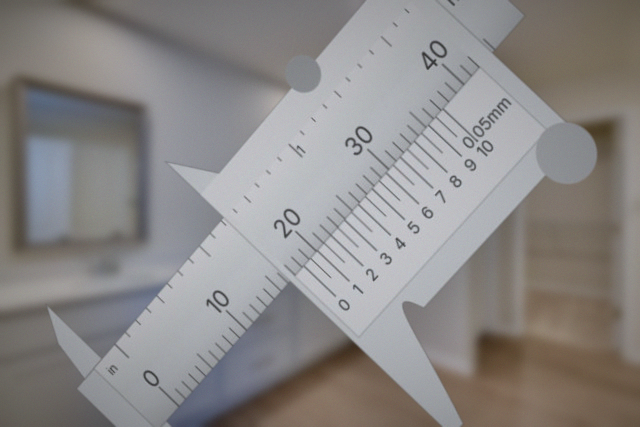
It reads value=18.2 unit=mm
